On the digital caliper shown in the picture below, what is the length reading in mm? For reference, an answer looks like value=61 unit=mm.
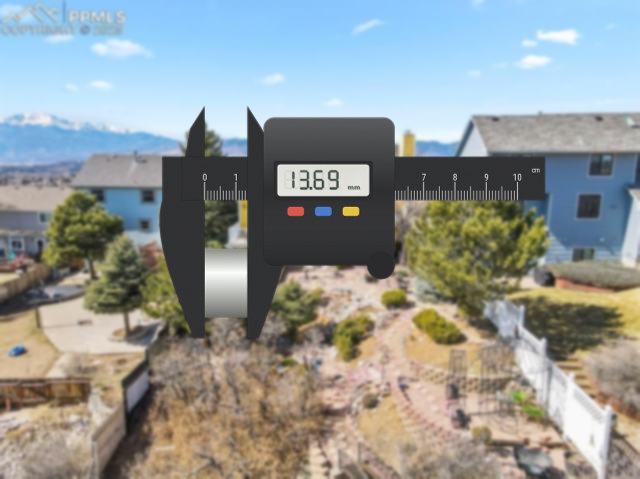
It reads value=13.69 unit=mm
